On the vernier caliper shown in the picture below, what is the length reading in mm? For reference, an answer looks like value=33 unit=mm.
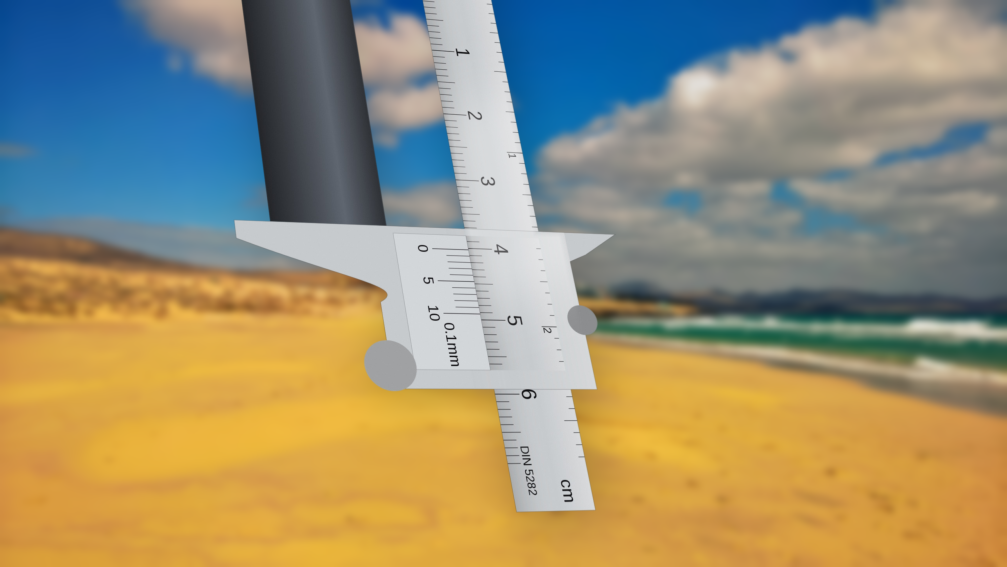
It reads value=40.2 unit=mm
